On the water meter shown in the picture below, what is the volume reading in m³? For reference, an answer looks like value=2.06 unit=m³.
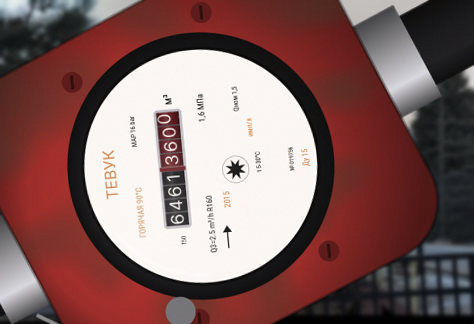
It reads value=6461.3600 unit=m³
